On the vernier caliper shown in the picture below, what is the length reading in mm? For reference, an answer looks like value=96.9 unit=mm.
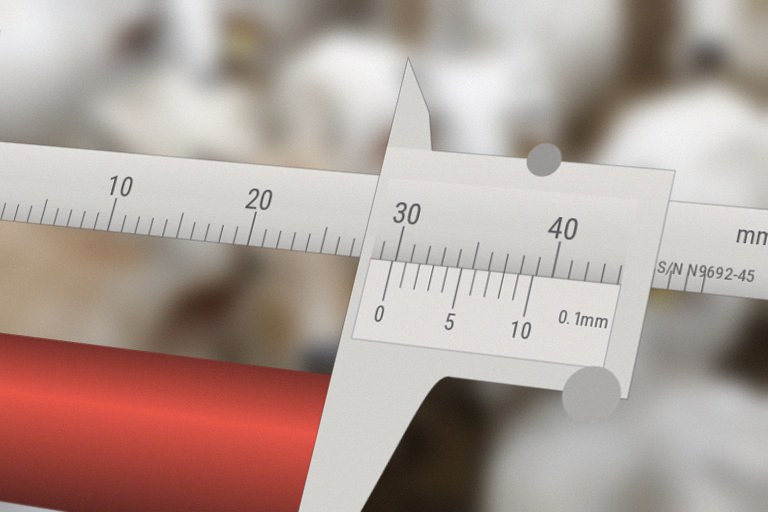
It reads value=29.8 unit=mm
